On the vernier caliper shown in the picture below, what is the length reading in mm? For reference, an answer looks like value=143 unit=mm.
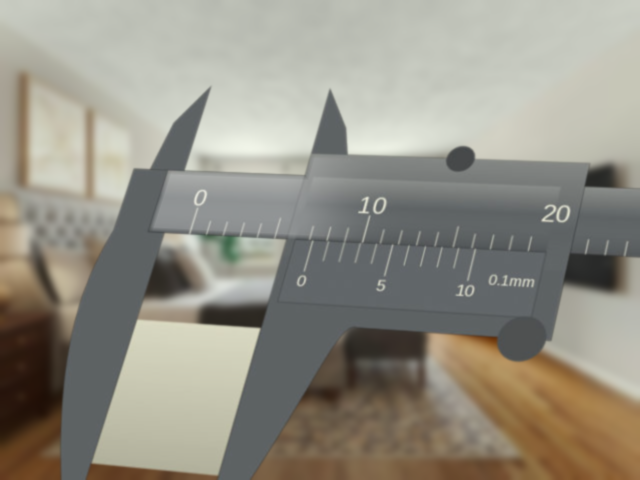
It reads value=7.2 unit=mm
